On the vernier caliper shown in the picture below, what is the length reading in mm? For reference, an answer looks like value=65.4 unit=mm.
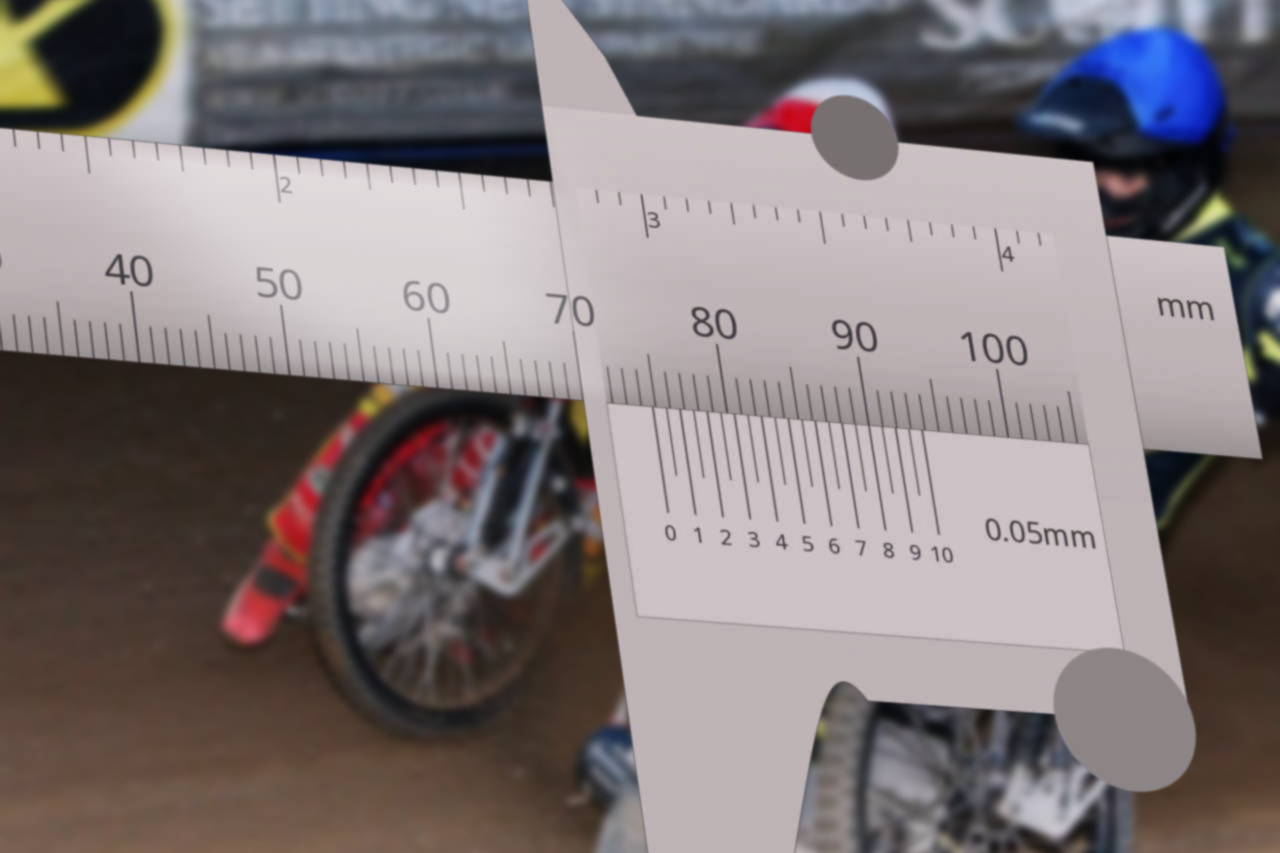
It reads value=74.8 unit=mm
